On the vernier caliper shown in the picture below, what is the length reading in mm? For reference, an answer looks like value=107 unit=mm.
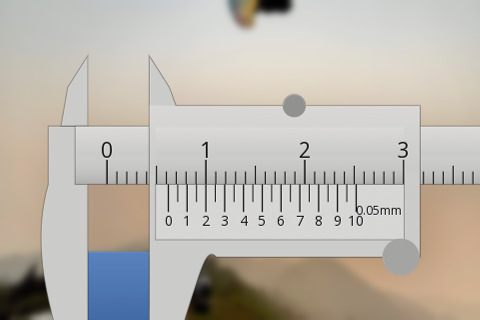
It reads value=6.2 unit=mm
